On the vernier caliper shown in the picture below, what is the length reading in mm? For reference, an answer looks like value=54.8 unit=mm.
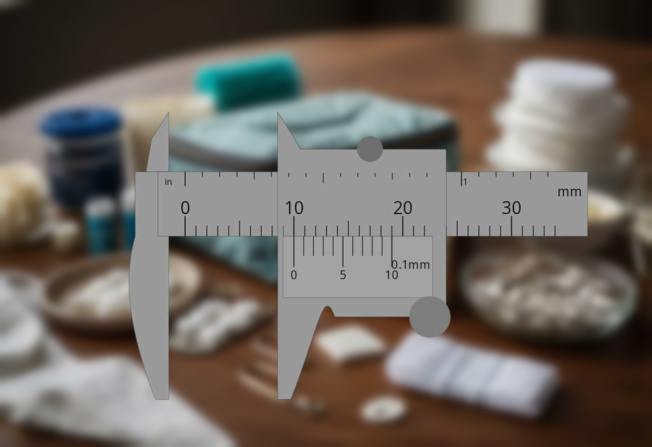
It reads value=10.0 unit=mm
